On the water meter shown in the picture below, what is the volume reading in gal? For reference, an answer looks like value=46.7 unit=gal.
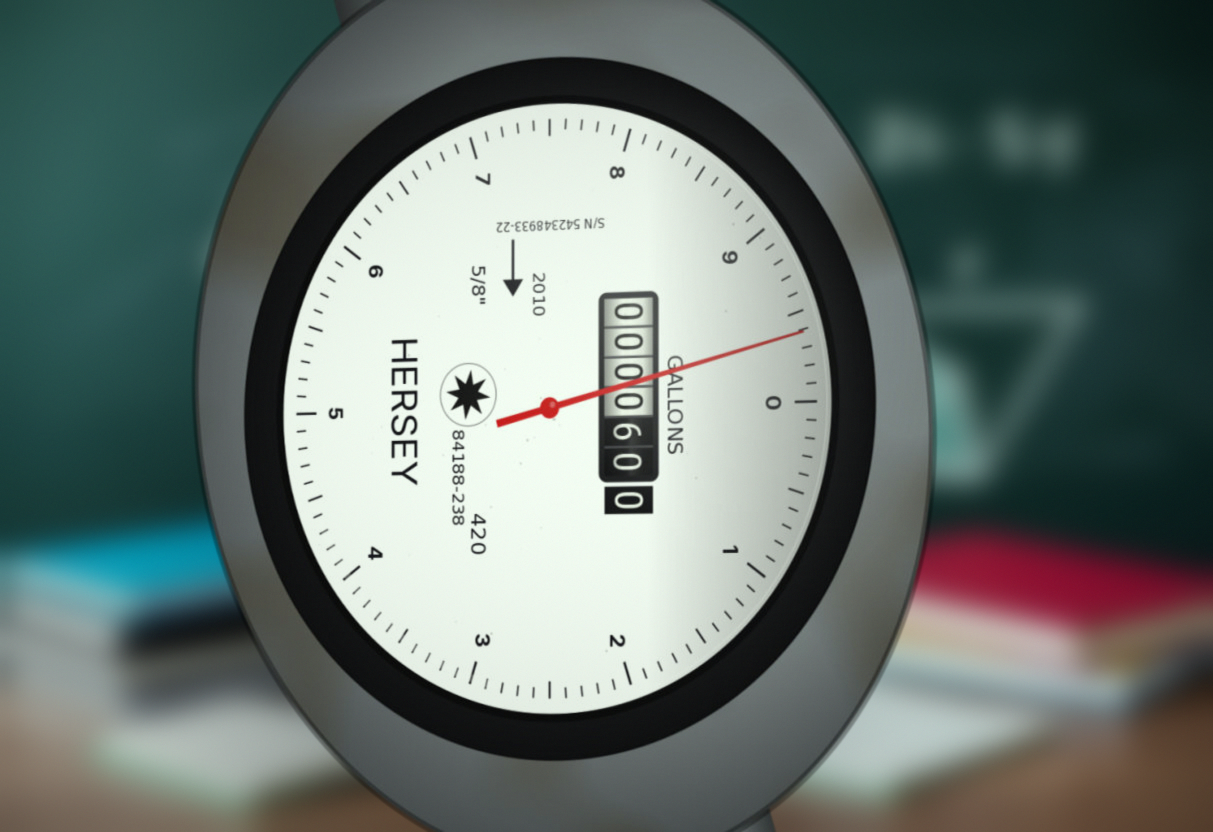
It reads value=599.6 unit=gal
